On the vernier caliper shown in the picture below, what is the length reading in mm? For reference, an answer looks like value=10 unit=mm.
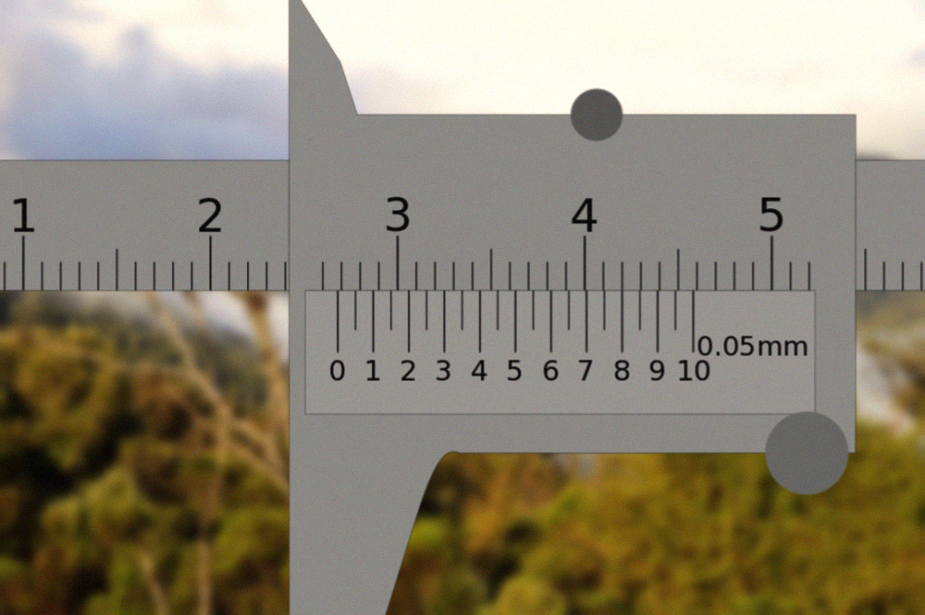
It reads value=26.8 unit=mm
